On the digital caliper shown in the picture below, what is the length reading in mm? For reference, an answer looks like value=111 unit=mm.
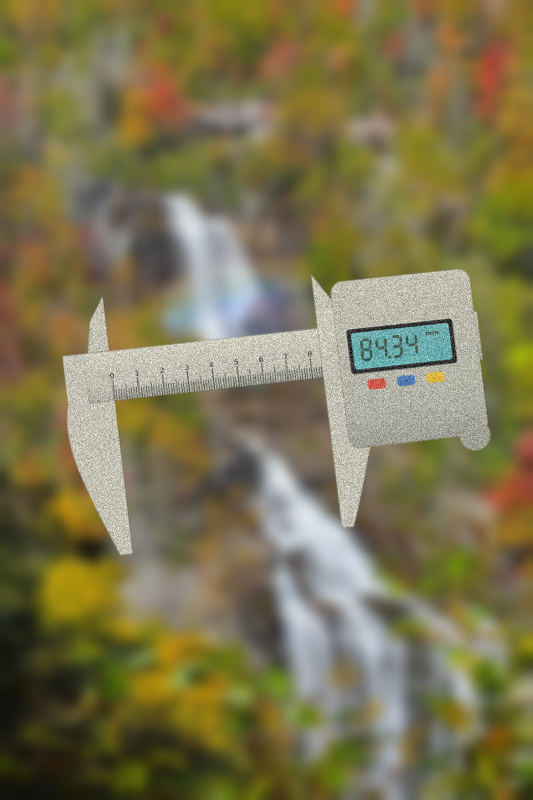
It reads value=84.34 unit=mm
